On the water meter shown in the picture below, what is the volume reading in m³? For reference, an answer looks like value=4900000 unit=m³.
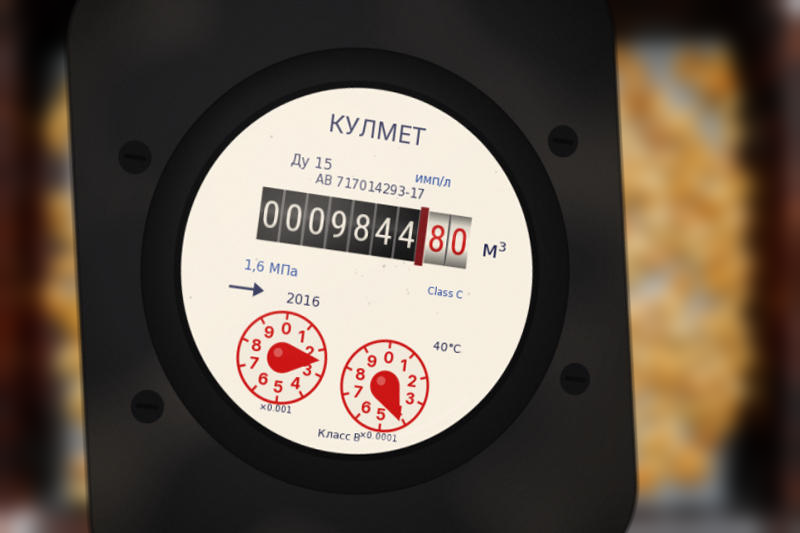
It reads value=9844.8024 unit=m³
